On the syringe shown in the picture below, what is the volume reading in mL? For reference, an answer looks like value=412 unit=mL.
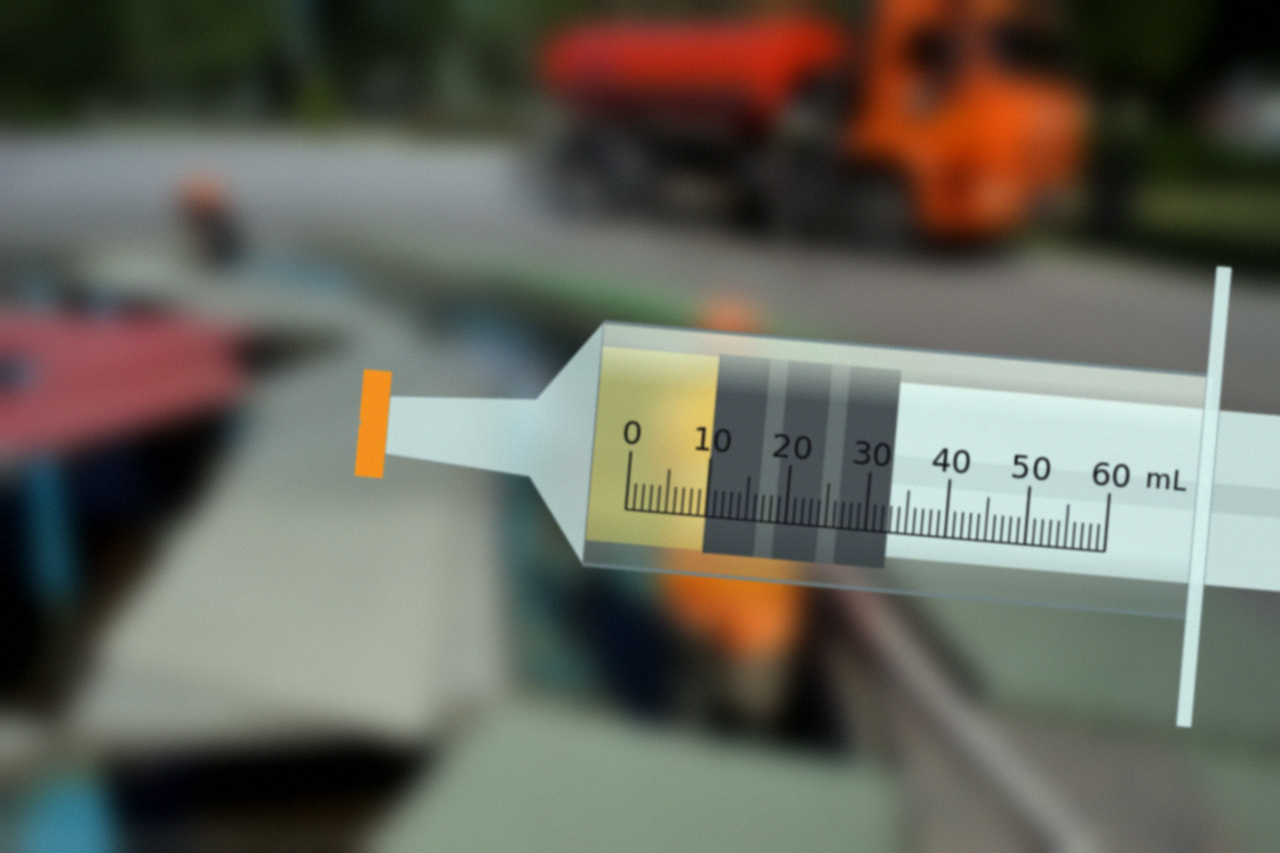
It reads value=10 unit=mL
